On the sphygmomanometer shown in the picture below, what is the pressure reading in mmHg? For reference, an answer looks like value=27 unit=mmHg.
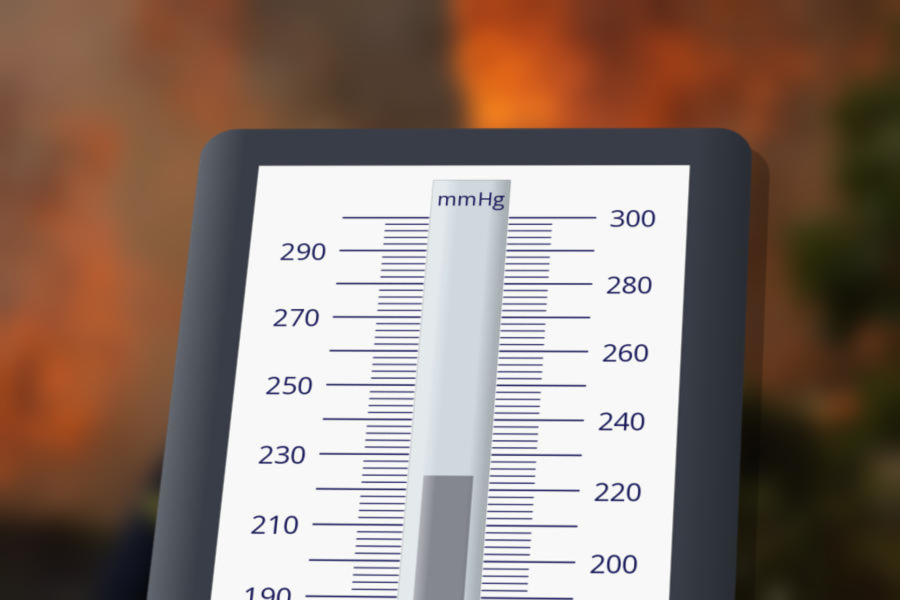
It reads value=224 unit=mmHg
